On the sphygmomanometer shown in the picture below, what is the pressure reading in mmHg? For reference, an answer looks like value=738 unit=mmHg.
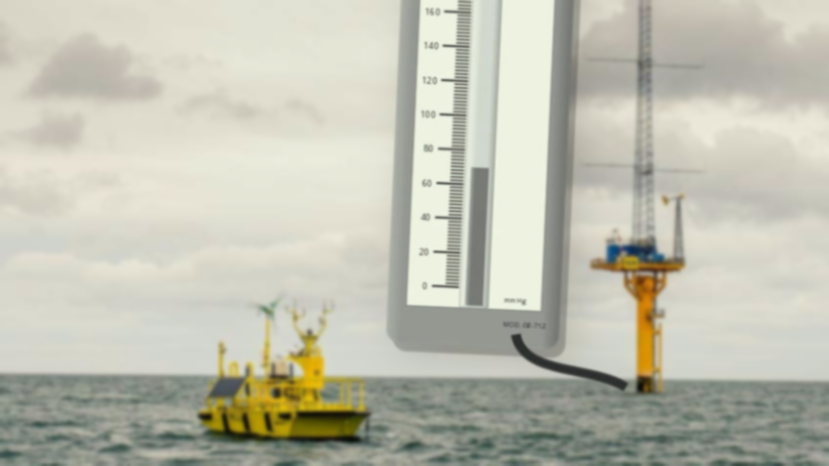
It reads value=70 unit=mmHg
